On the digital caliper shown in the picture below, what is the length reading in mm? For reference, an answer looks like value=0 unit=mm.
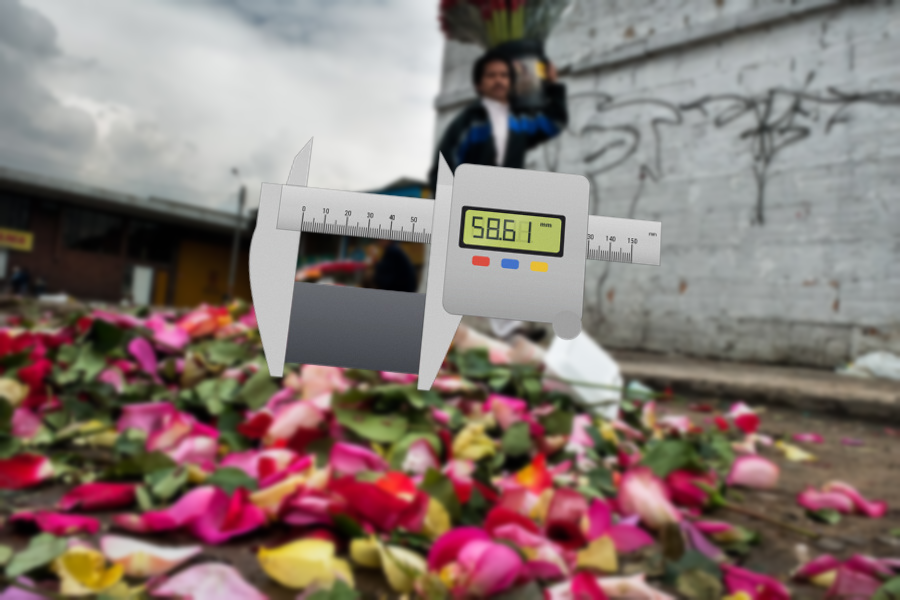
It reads value=58.61 unit=mm
